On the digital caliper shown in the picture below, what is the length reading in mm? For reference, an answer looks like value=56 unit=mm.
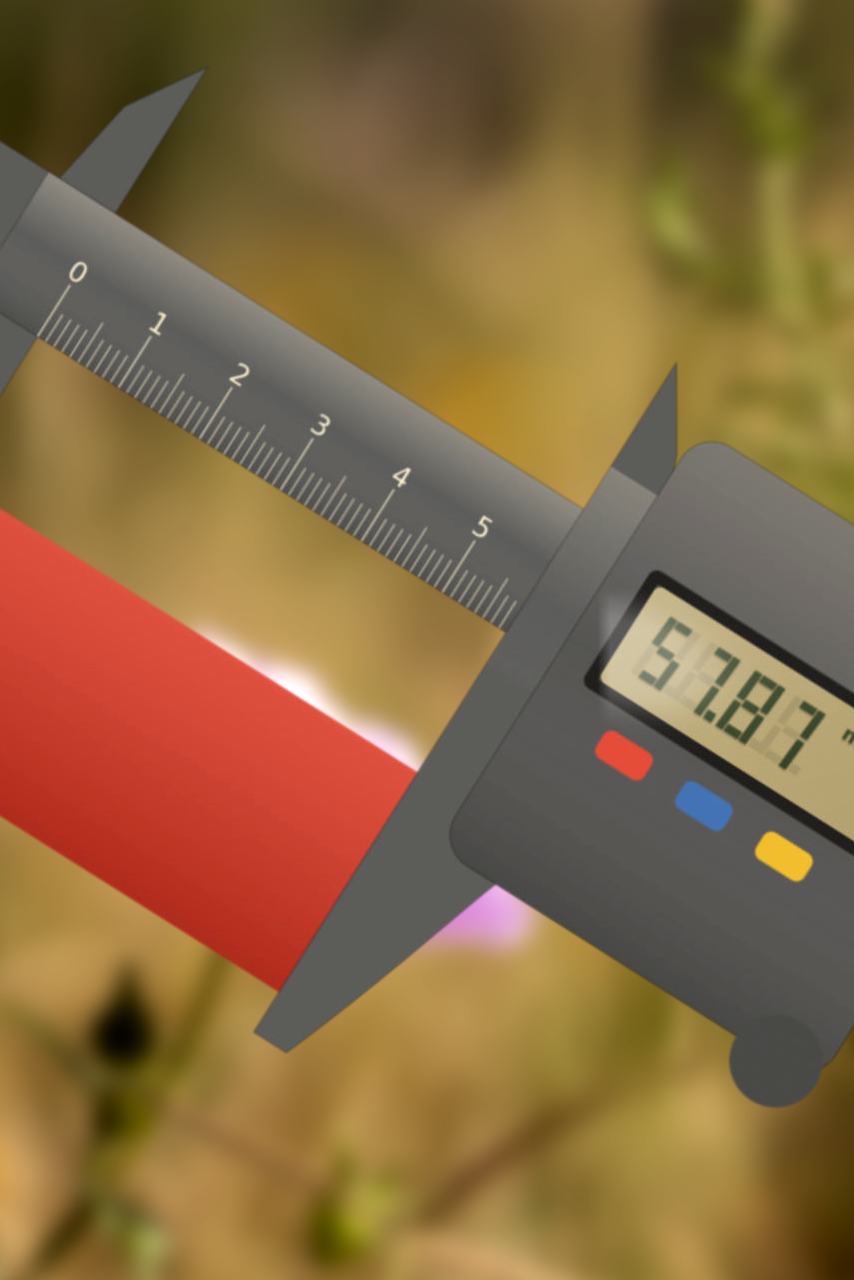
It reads value=57.87 unit=mm
